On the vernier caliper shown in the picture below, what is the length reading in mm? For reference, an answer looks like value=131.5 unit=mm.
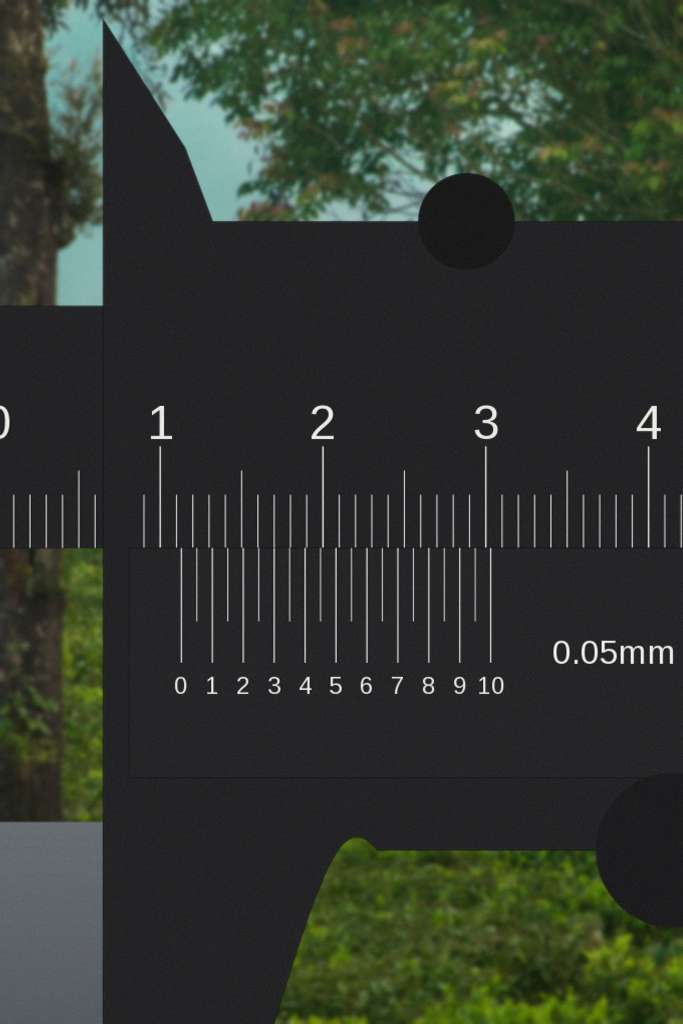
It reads value=11.3 unit=mm
